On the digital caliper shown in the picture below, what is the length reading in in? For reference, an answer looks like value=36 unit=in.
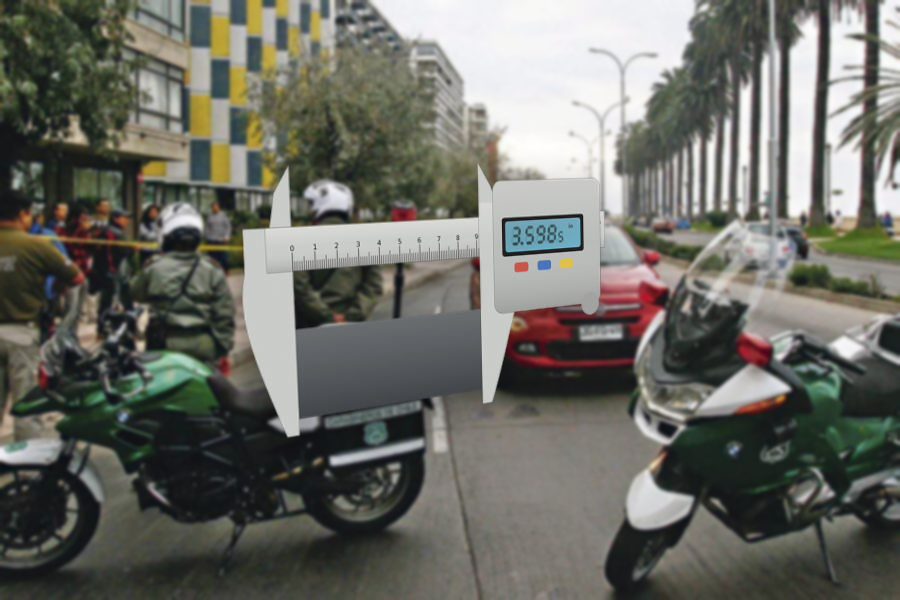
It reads value=3.5985 unit=in
